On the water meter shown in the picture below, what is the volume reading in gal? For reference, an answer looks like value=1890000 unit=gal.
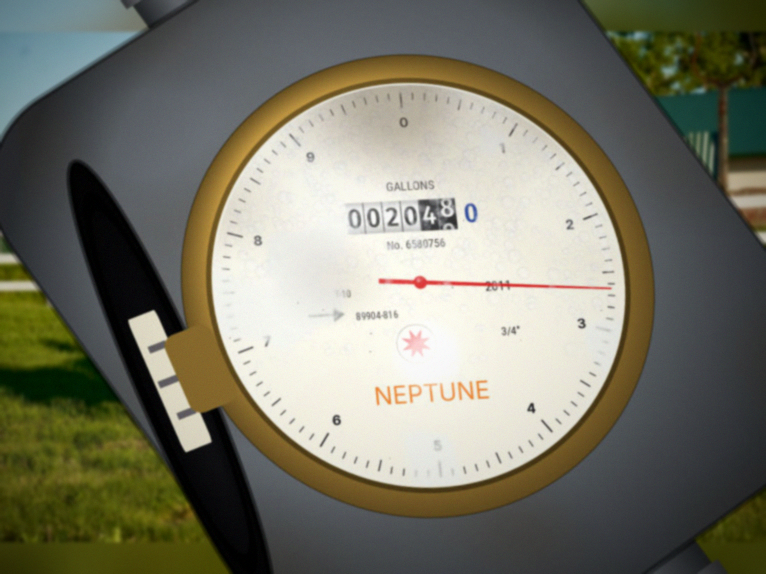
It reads value=20482.6 unit=gal
